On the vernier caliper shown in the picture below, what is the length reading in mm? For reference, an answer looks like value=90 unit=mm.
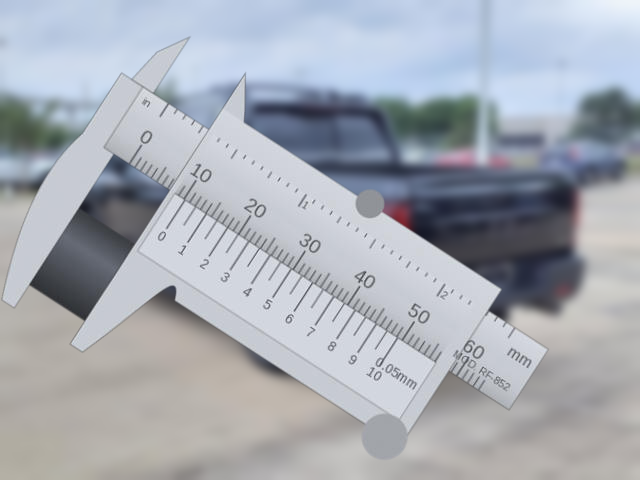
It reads value=10.2 unit=mm
